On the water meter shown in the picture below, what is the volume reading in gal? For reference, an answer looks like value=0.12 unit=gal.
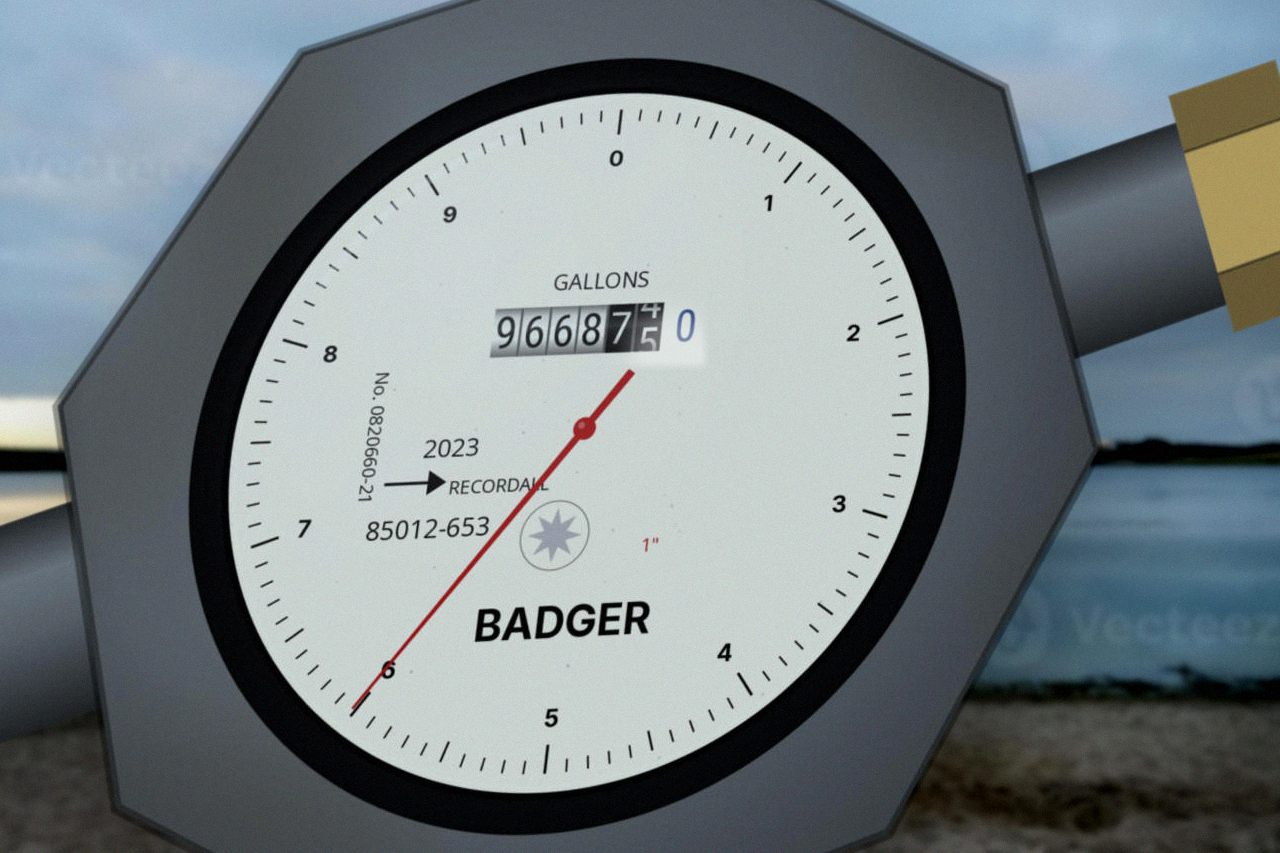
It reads value=9668746.0 unit=gal
